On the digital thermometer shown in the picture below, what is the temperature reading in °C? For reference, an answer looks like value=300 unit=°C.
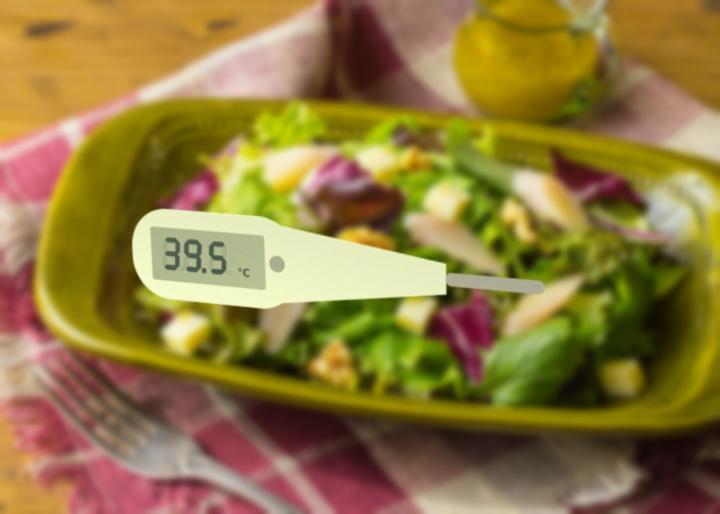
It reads value=39.5 unit=°C
